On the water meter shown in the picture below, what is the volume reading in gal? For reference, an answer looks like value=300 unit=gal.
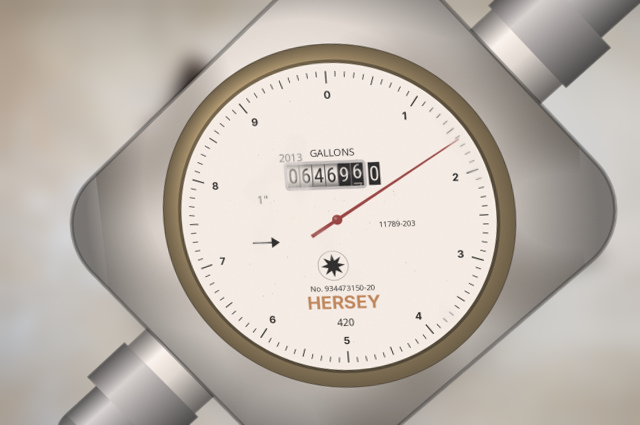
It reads value=646961.6 unit=gal
